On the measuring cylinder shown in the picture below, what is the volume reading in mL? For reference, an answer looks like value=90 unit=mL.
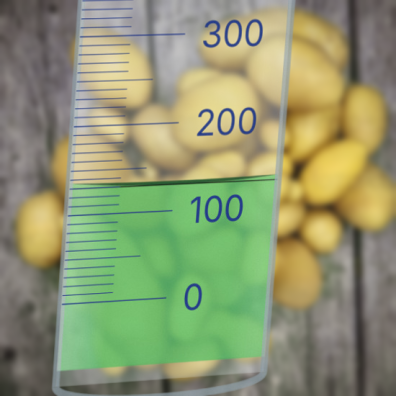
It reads value=130 unit=mL
